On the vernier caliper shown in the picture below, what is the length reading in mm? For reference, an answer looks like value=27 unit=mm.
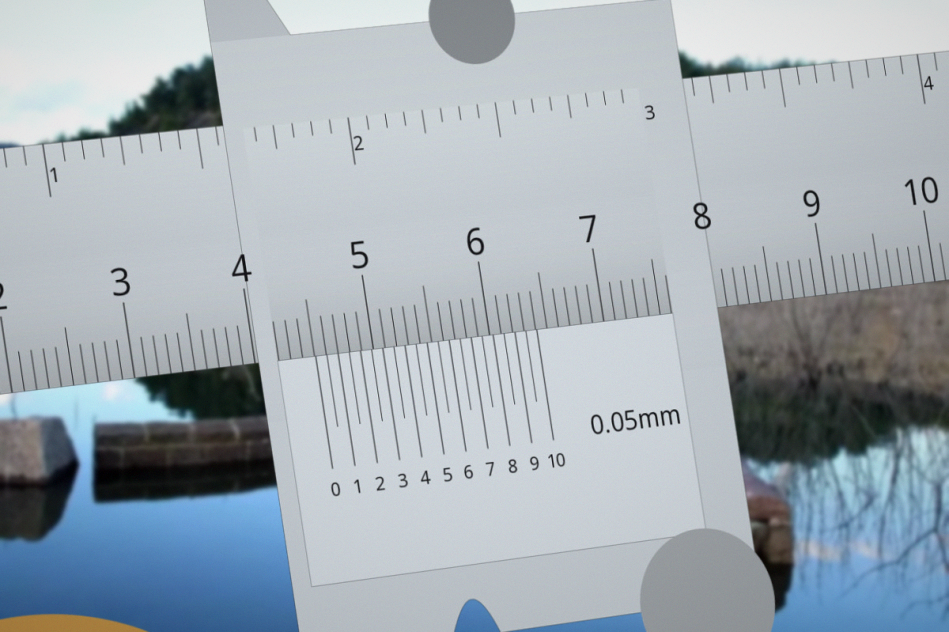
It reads value=45.1 unit=mm
